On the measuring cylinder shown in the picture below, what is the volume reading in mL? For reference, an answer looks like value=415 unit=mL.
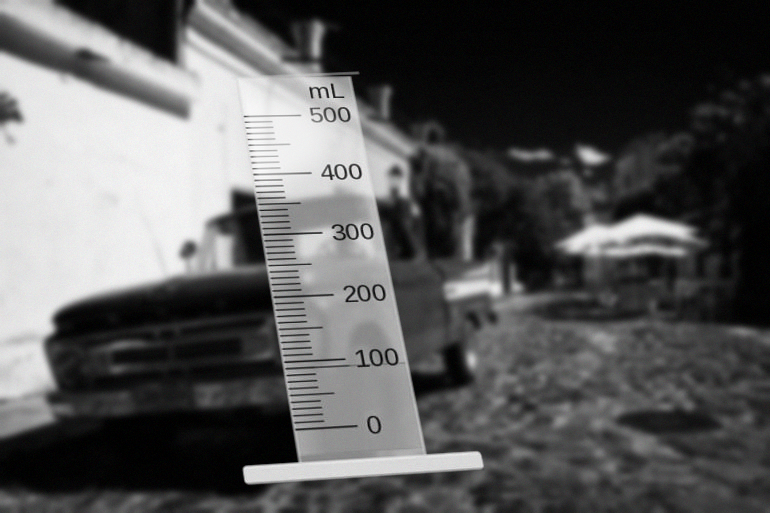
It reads value=90 unit=mL
